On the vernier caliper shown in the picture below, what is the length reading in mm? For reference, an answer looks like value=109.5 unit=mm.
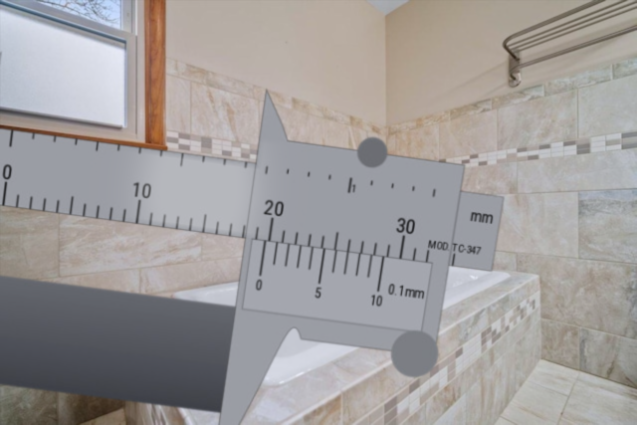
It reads value=19.7 unit=mm
